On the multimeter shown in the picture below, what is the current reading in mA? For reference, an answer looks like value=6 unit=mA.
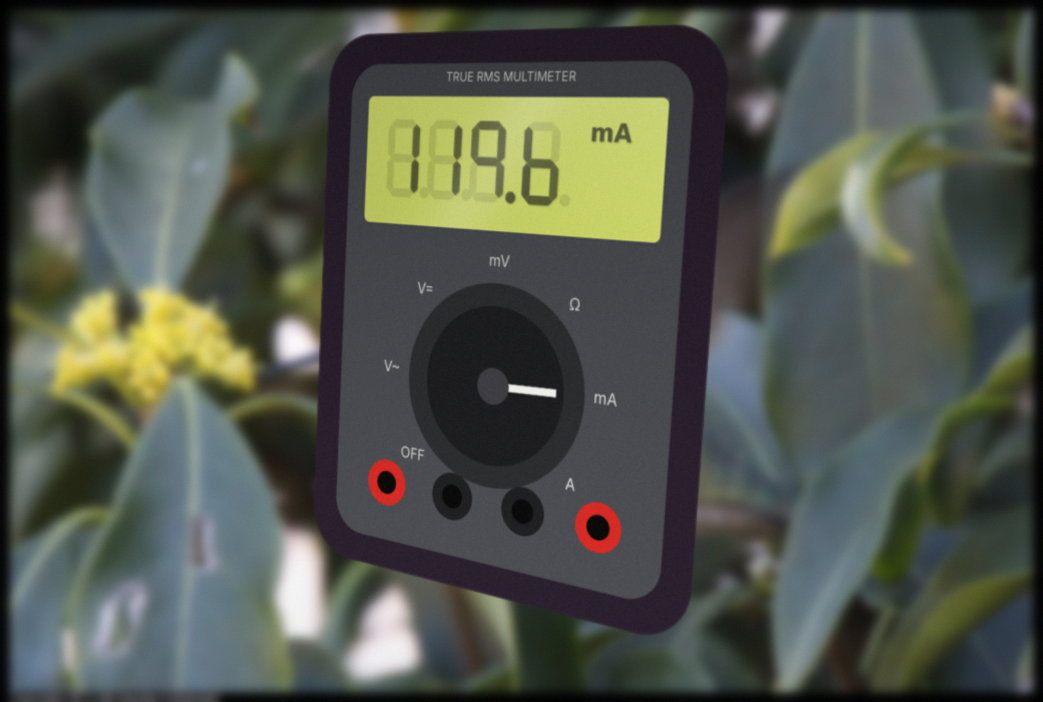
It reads value=119.6 unit=mA
